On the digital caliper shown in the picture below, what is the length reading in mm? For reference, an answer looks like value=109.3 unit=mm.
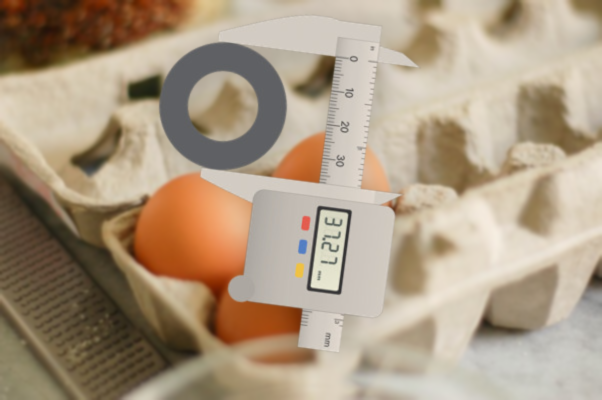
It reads value=37.27 unit=mm
